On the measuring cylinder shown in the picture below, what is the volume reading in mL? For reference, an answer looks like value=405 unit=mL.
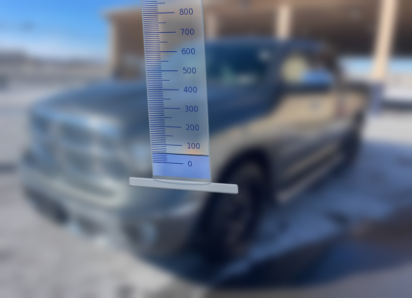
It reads value=50 unit=mL
